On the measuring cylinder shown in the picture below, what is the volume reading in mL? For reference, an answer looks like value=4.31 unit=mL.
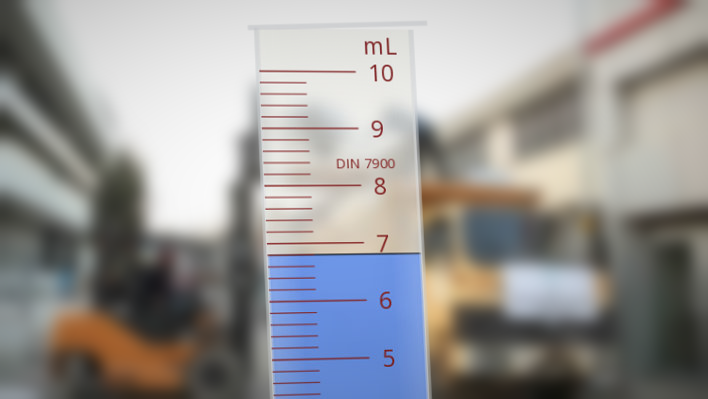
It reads value=6.8 unit=mL
